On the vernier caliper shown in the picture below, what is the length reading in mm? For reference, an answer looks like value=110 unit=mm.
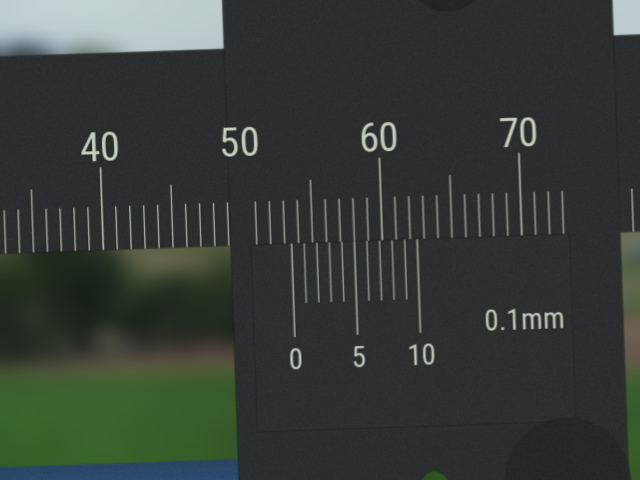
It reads value=53.5 unit=mm
